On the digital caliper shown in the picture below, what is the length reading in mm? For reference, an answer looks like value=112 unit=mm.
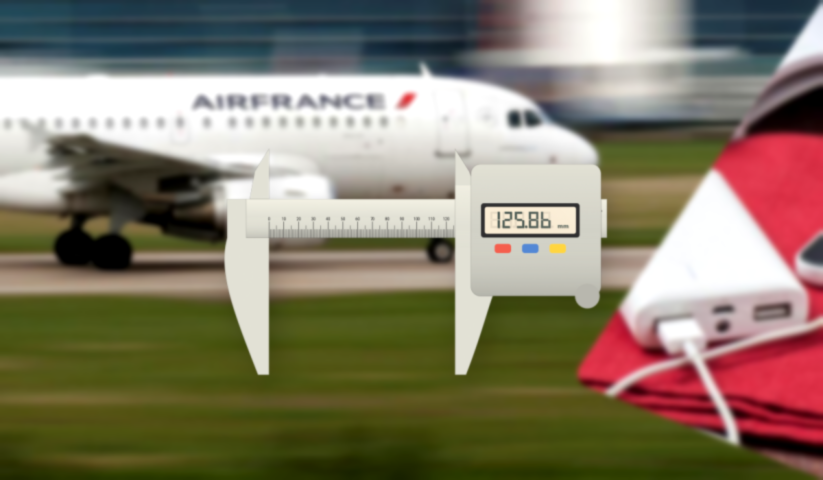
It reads value=125.86 unit=mm
